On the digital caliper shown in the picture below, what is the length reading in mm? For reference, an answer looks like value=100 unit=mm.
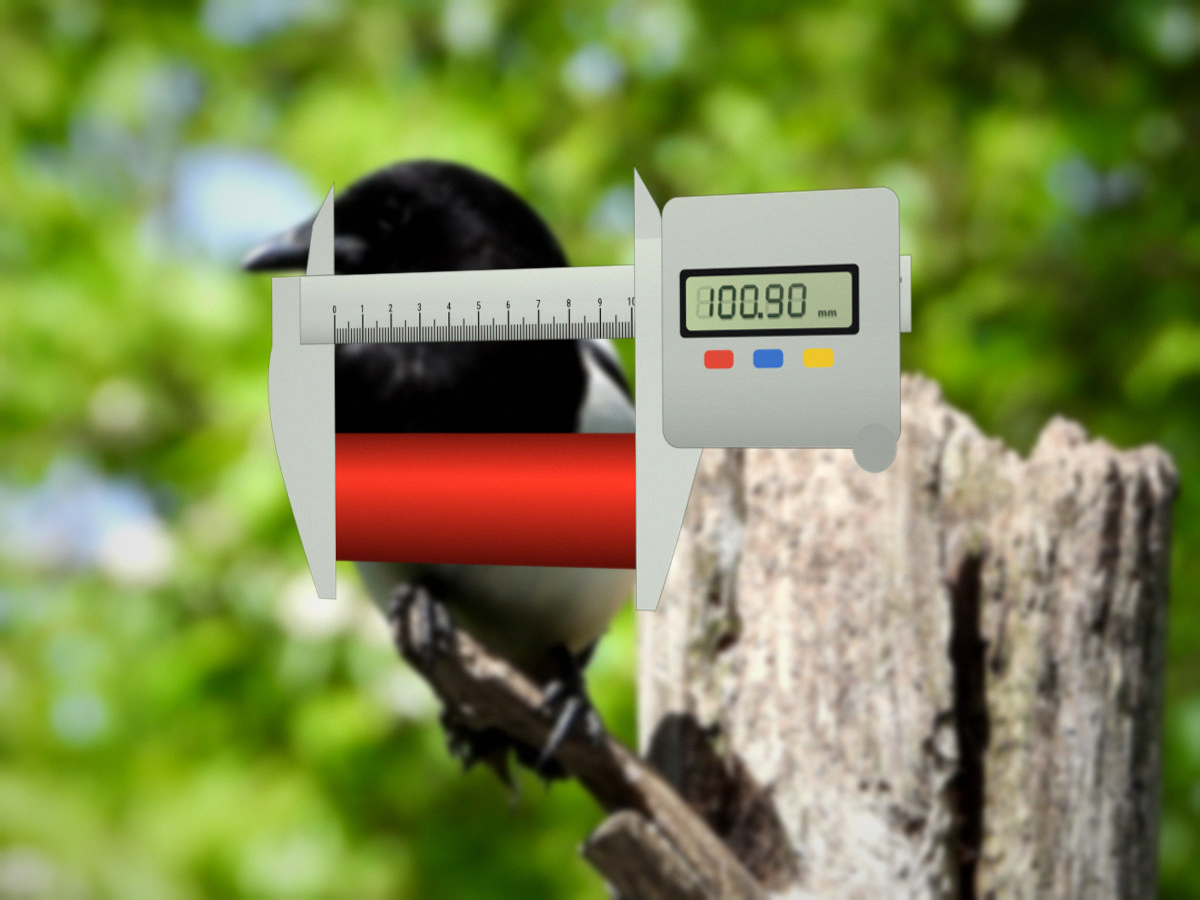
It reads value=100.90 unit=mm
